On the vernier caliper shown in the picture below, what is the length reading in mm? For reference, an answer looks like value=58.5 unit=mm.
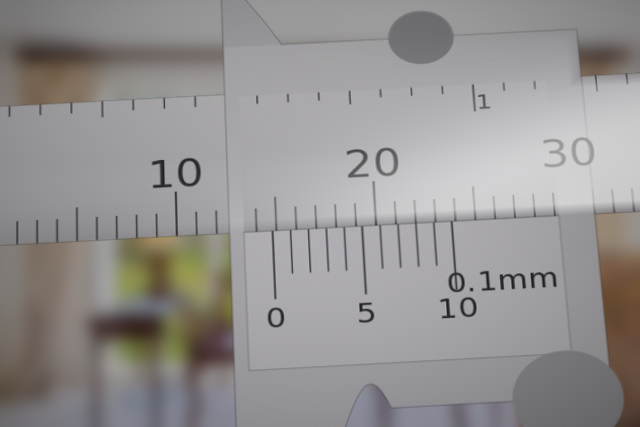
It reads value=14.8 unit=mm
